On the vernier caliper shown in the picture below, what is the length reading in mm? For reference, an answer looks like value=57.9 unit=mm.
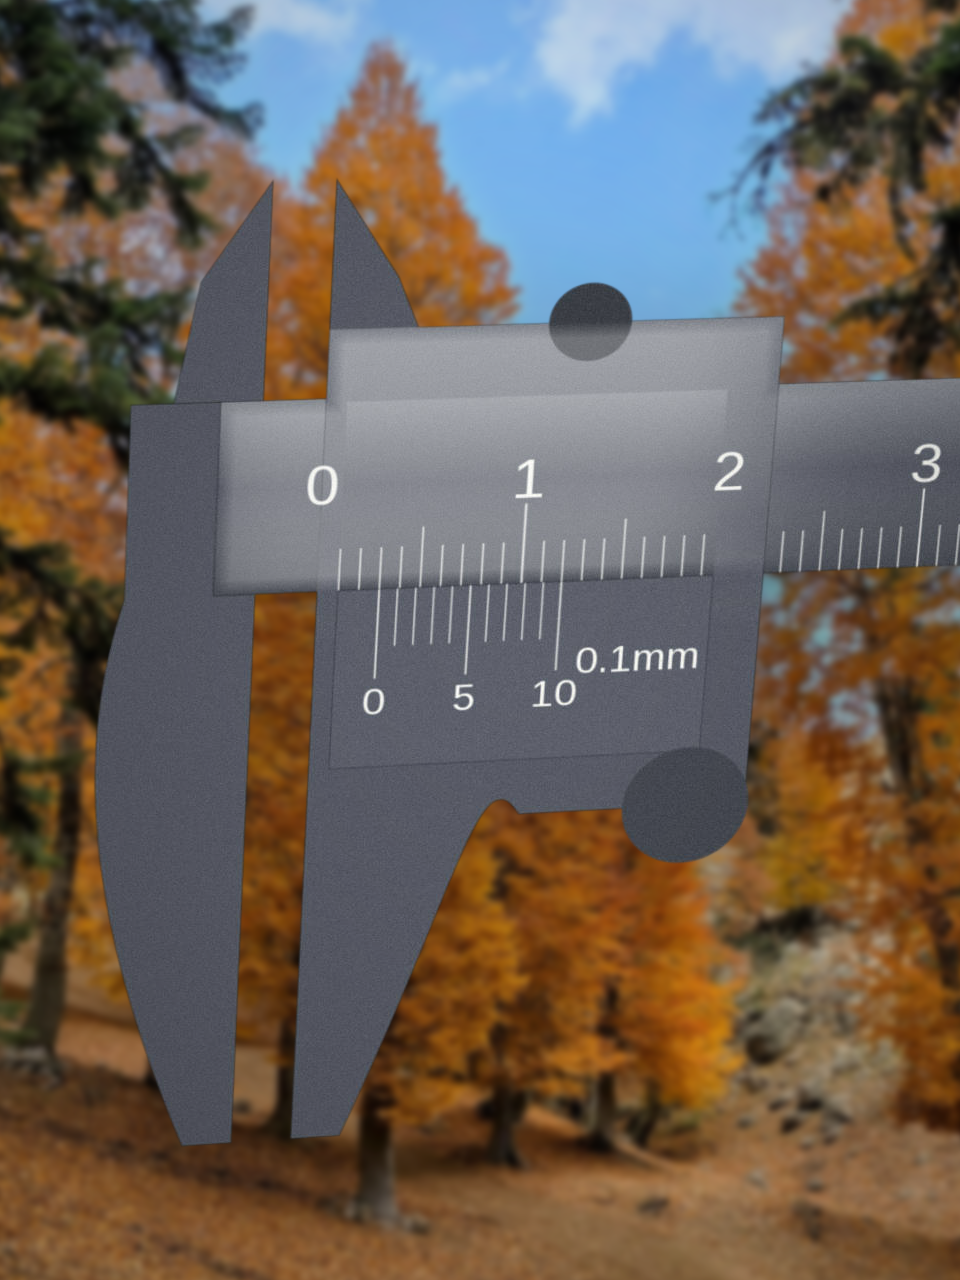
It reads value=3.0 unit=mm
